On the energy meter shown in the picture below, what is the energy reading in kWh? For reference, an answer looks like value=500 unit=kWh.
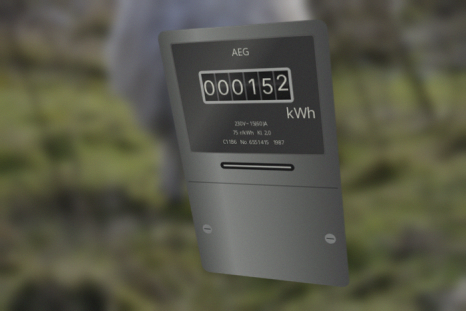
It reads value=152 unit=kWh
